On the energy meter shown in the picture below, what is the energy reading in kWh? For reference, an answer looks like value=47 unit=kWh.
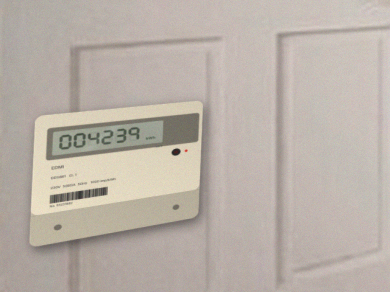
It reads value=4239 unit=kWh
